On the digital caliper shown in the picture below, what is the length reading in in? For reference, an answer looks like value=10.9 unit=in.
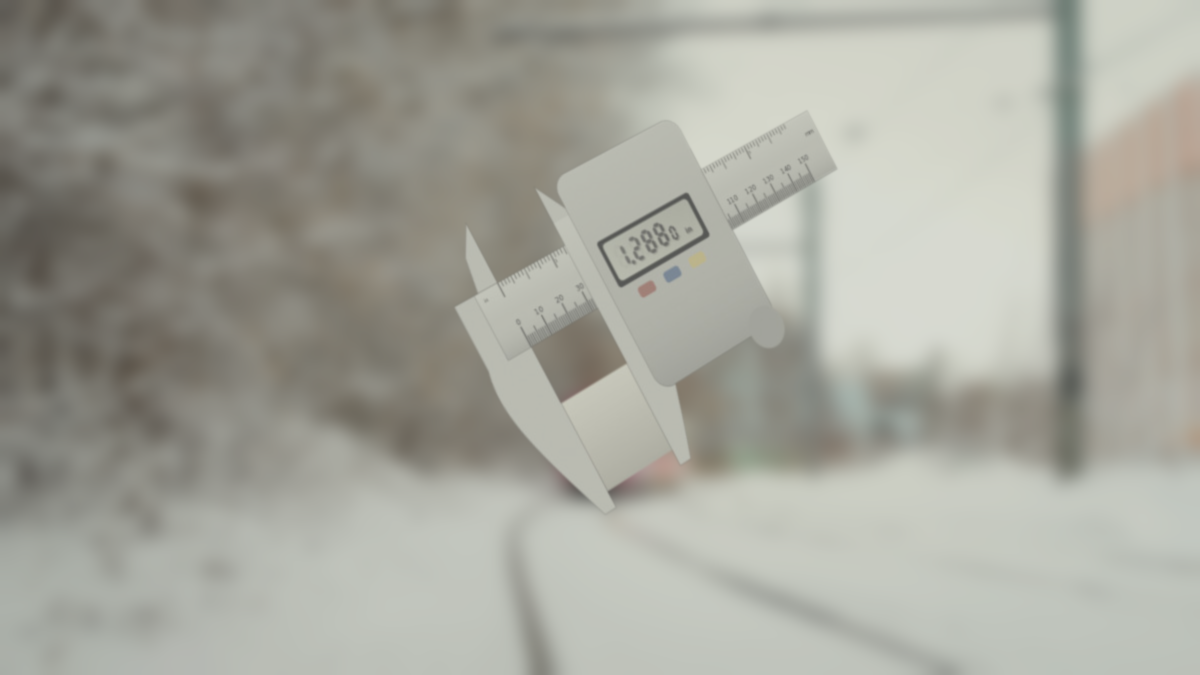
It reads value=1.2880 unit=in
